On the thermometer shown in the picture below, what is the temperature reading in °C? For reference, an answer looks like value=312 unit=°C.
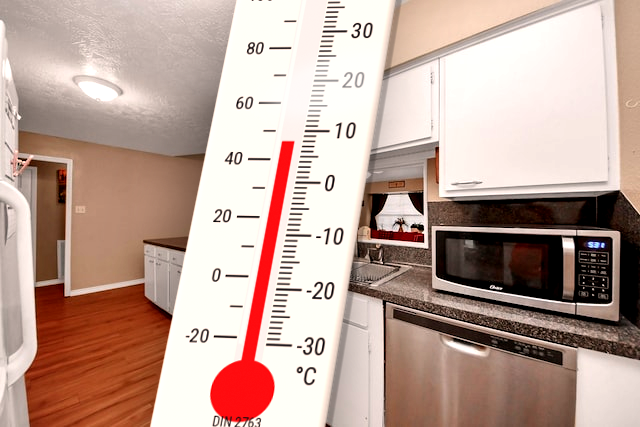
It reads value=8 unit=°C
